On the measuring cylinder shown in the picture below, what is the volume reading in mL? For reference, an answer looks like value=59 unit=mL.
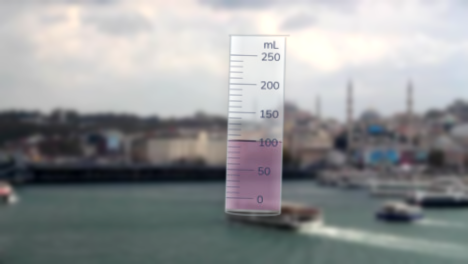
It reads value=100 unit=mL
